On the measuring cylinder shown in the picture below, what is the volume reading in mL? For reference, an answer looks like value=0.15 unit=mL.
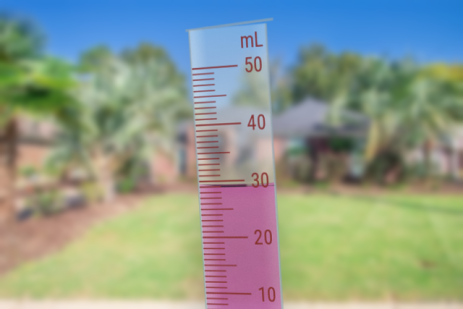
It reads value=29 unit=mL
